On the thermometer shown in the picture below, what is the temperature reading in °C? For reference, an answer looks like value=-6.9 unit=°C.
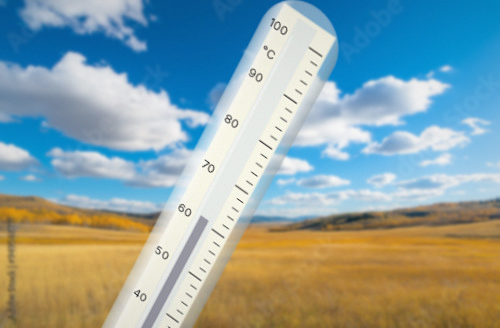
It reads value=61 unit=°C
